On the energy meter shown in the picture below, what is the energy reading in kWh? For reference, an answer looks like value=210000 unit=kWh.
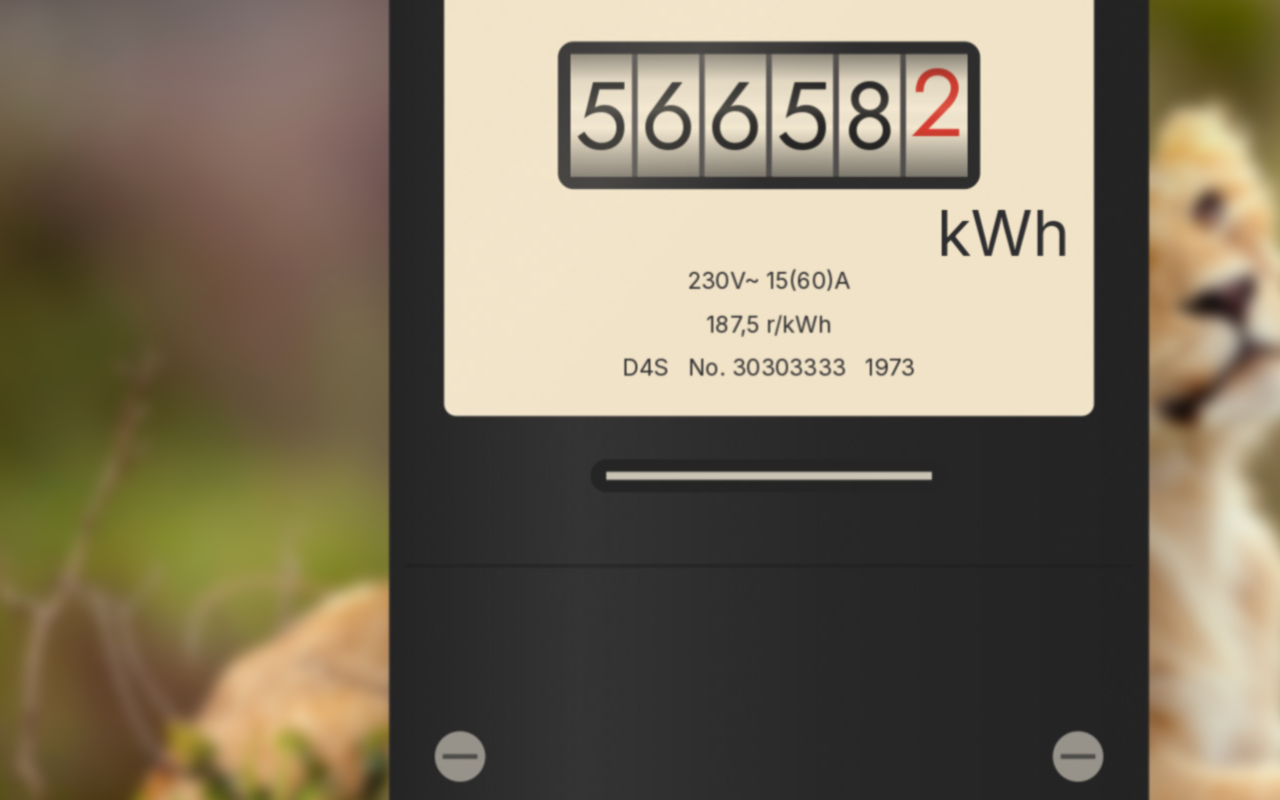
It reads value=56658.2 unit=kWh
